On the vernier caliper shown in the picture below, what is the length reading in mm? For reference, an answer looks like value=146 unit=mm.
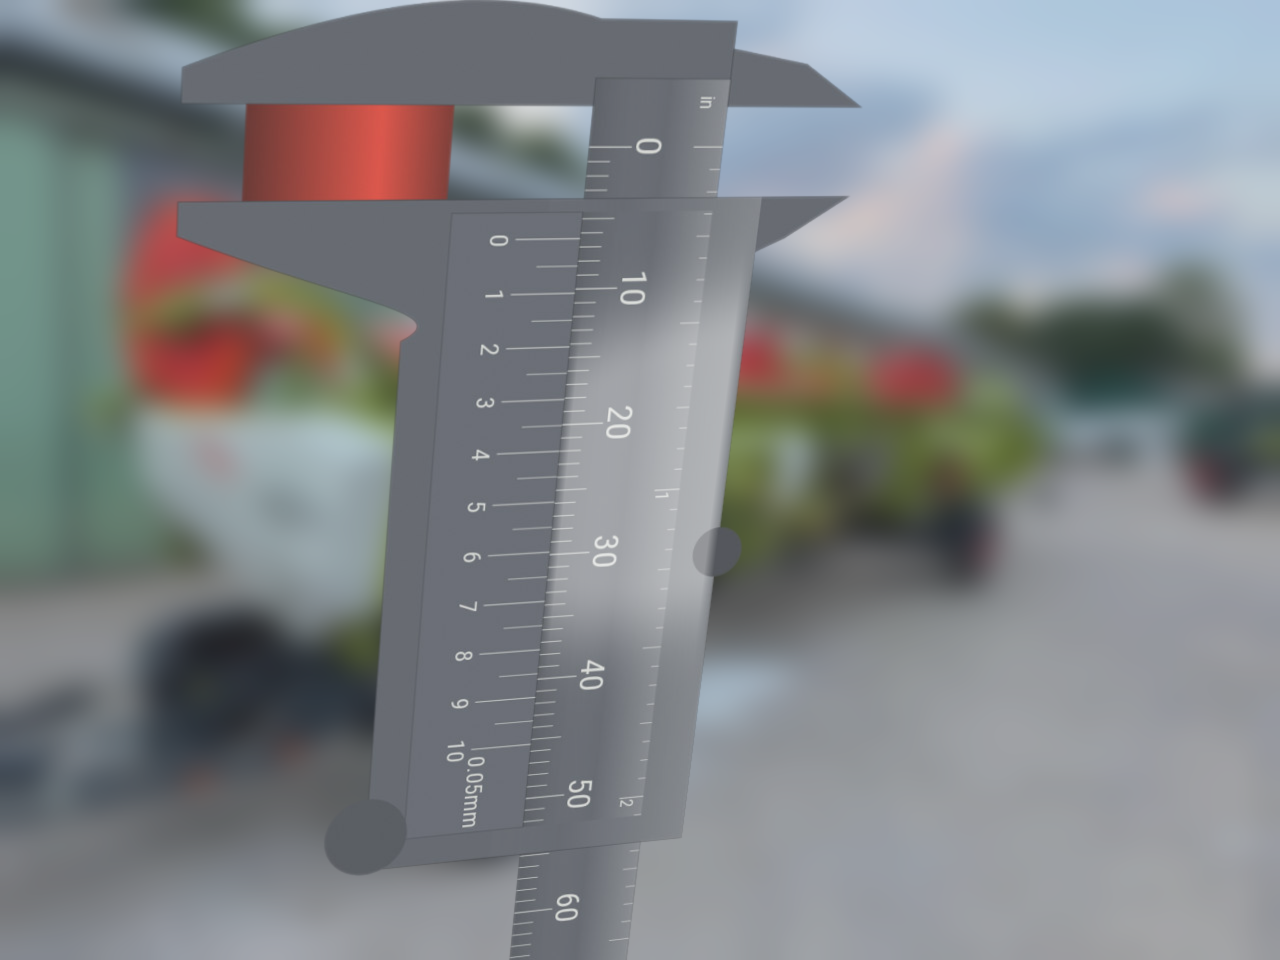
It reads value=6.4 unit=mm
